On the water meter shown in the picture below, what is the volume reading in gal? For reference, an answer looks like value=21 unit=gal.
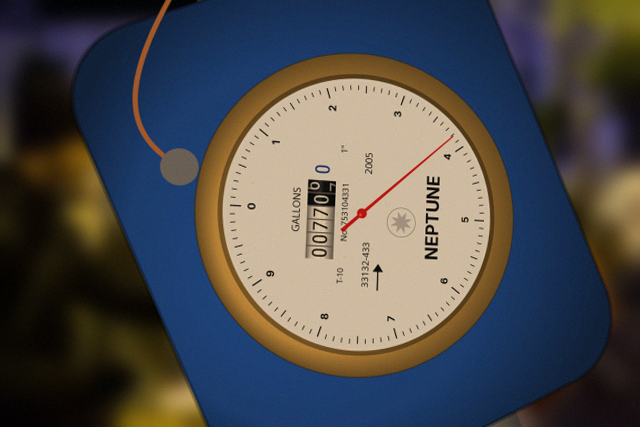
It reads value=77063.8 unit=gal
